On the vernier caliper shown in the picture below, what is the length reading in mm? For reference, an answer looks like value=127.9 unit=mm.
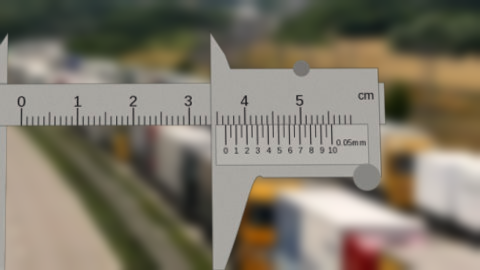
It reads value=36.5 unit=mm
